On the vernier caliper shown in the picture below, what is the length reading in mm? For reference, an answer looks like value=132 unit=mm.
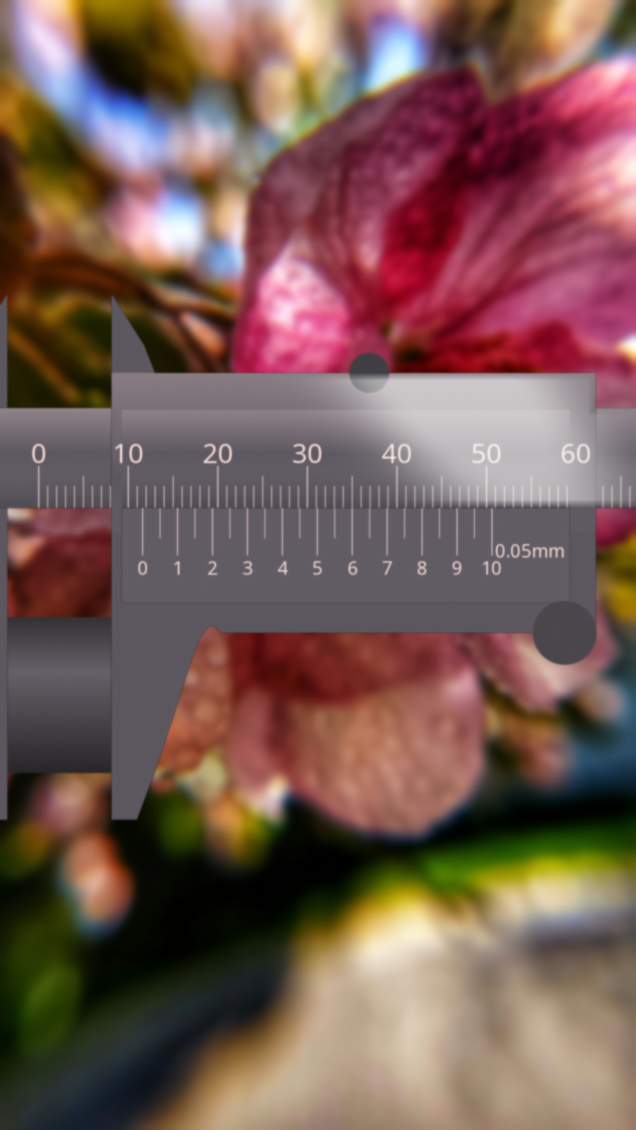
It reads value=11.6 unit=mm
